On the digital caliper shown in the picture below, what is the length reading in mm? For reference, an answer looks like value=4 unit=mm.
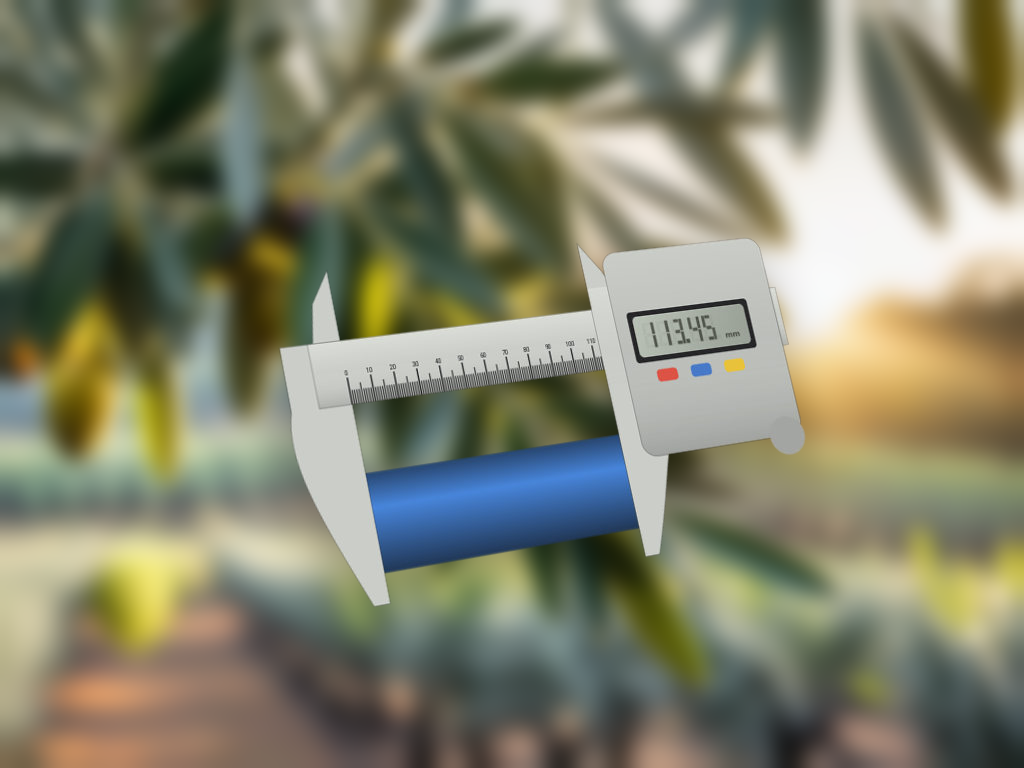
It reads value=113.45 unit=mm
